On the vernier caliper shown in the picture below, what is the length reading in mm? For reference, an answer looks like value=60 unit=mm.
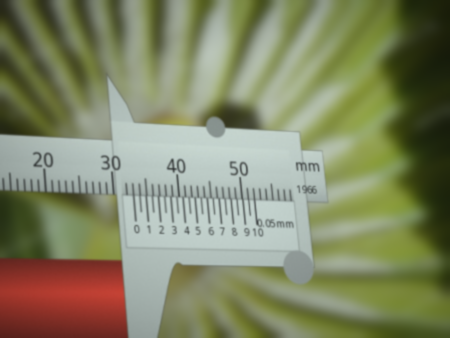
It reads value=33.0 unit=mm
